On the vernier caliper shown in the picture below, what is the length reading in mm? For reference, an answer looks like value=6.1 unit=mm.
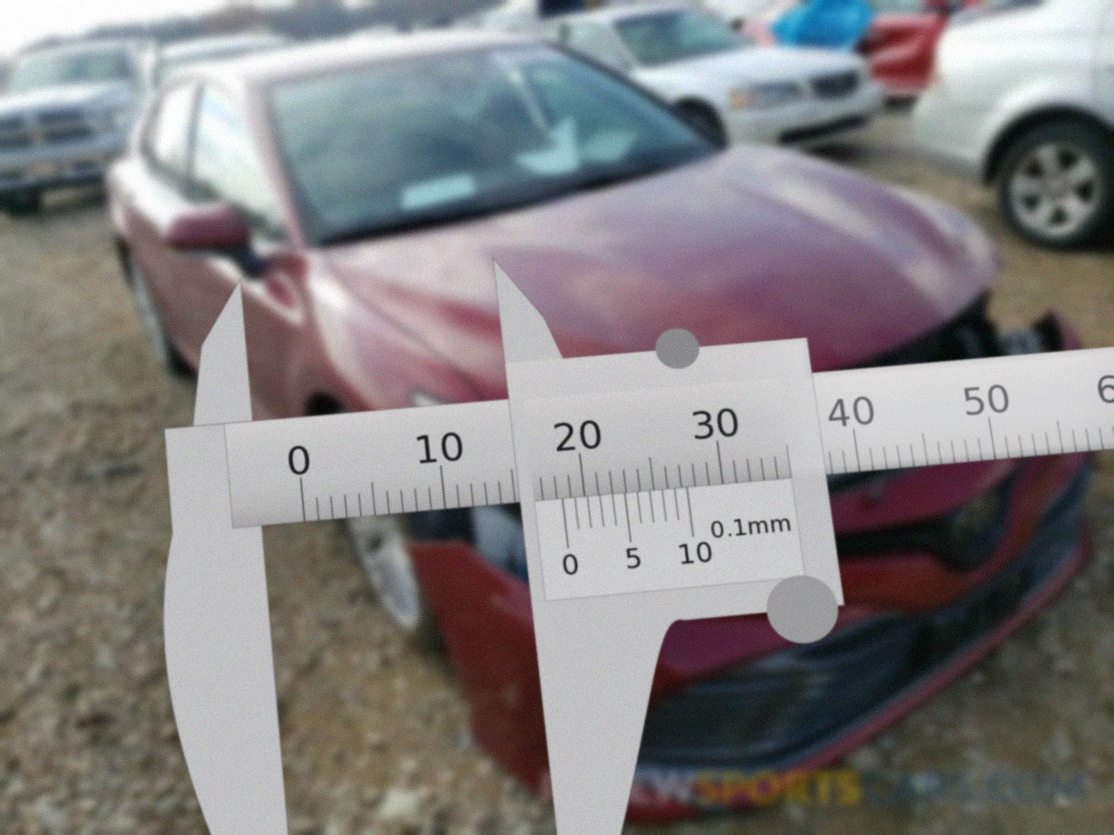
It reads value=18.4 unit=mm
